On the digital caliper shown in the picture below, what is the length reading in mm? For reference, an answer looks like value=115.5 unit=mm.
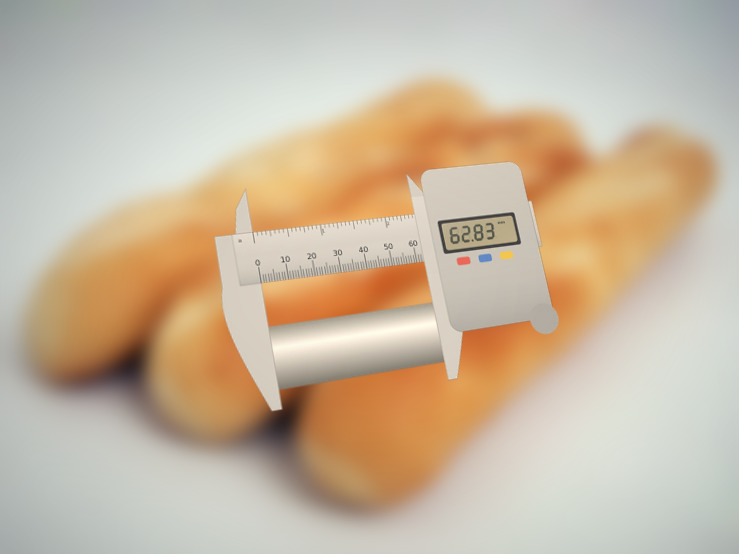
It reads value=62.83 unit=mm
